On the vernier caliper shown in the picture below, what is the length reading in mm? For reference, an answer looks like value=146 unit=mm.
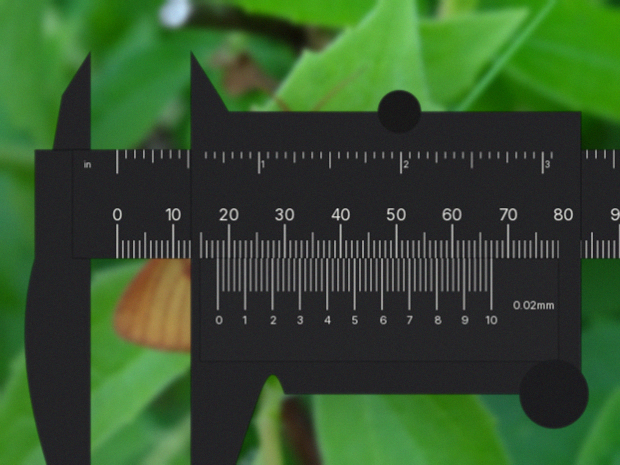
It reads value=18.0 unit=mm
